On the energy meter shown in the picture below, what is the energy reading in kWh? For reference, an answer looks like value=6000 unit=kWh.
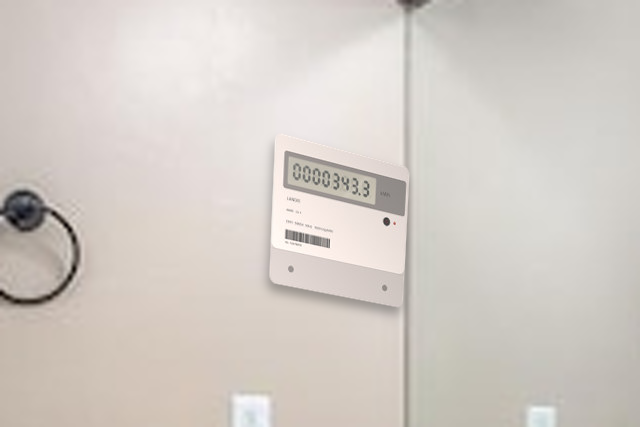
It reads value=343.3 unit=kWh
